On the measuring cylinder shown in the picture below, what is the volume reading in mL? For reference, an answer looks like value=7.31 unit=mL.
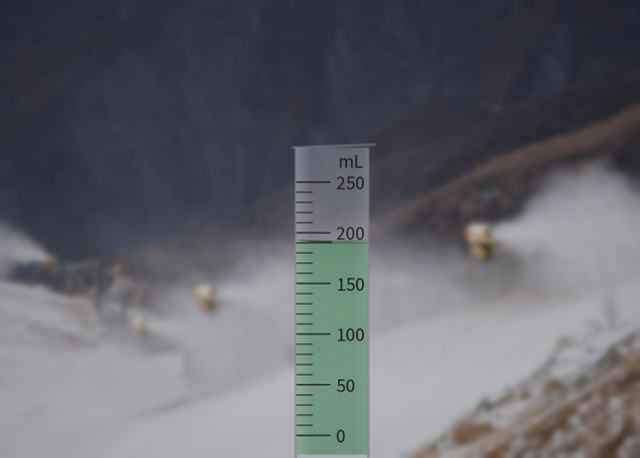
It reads value=190 unit=mL
